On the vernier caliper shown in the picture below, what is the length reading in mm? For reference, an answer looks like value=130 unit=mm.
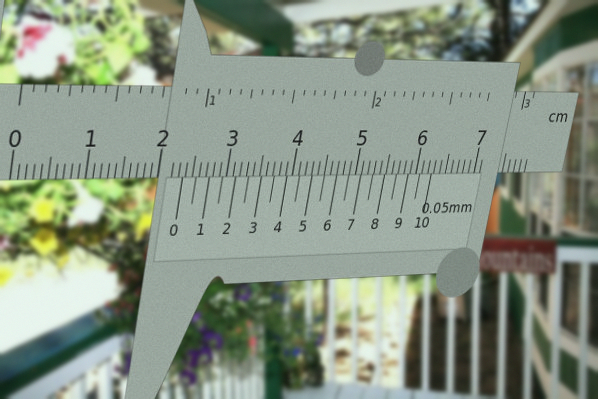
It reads value=23.6 unit=mm
